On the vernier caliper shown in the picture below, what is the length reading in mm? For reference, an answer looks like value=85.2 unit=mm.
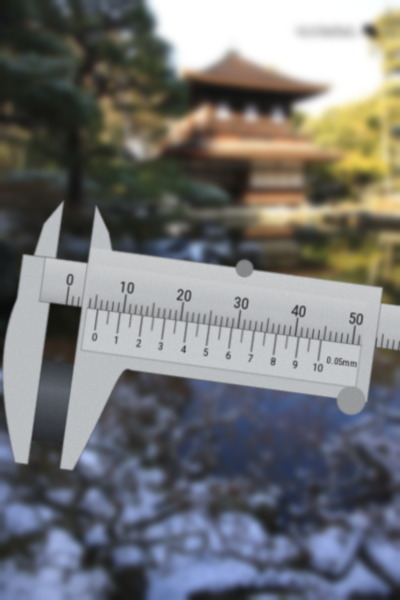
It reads value=5.5 unit=mm
